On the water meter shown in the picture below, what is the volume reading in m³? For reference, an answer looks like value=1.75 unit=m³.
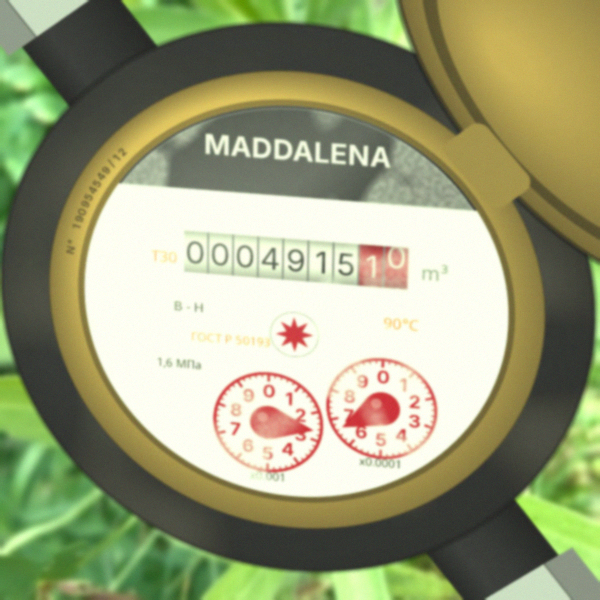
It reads value=4915.1026 unit=m³
